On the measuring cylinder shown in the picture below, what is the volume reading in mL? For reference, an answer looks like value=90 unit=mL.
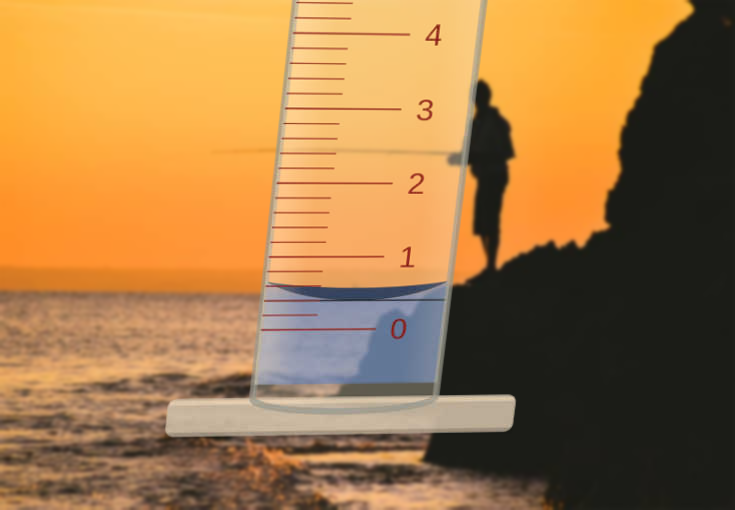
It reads value=0.4 unit=mL
